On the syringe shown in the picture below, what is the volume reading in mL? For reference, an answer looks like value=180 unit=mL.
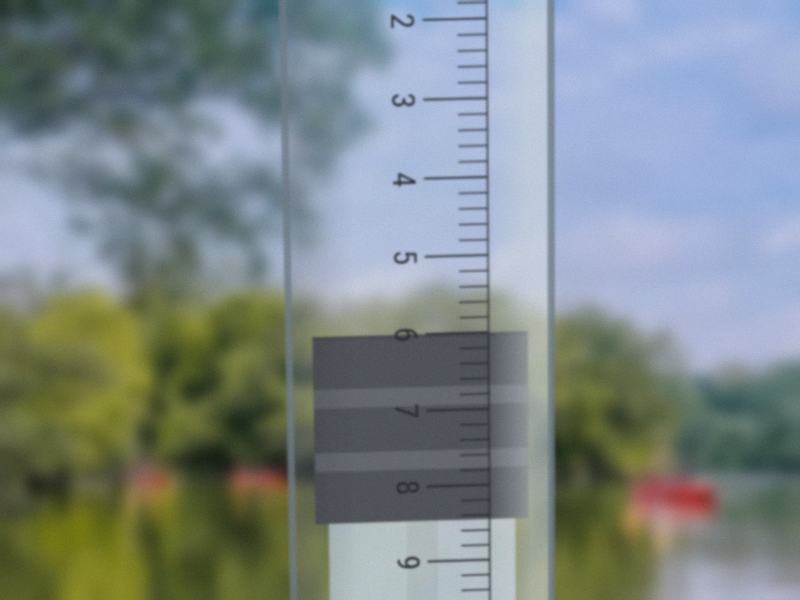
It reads value=6 unit=mL
